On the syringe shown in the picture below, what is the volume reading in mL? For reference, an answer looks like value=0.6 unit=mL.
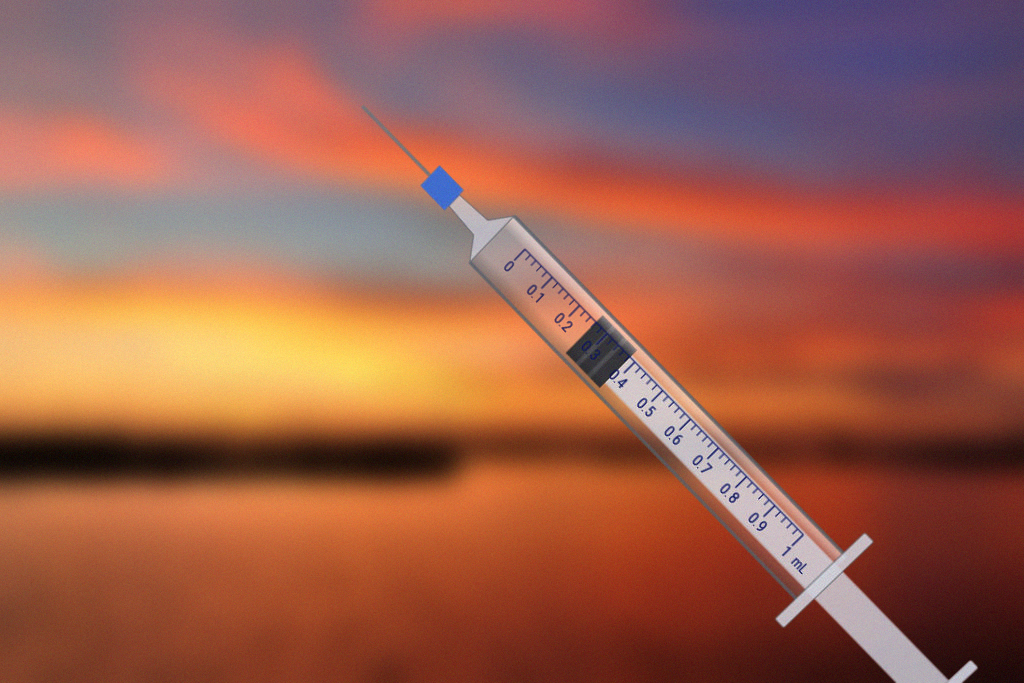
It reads value=0.26 unit=mL
